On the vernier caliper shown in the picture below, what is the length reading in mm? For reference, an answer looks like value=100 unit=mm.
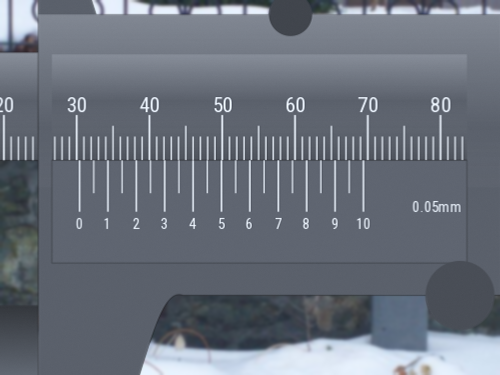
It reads value=30.4 unit=mm
